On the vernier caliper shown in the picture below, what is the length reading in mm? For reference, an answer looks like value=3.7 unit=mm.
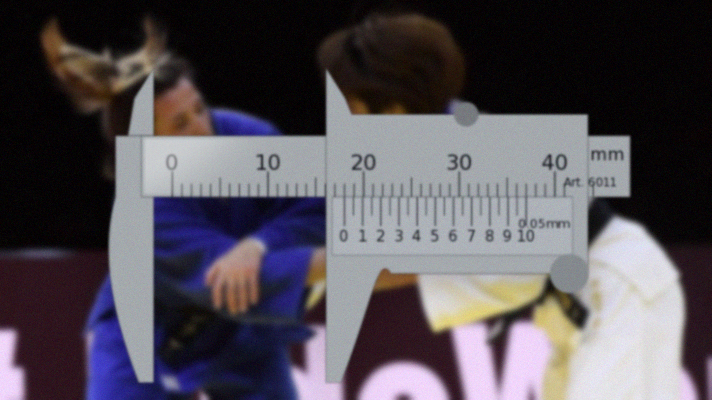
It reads value=18.0 unit=mm
